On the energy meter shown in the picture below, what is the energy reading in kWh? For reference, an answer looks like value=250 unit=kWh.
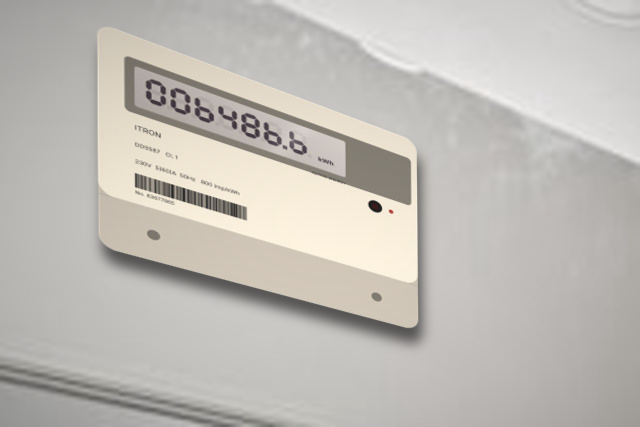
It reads value=6486.6 unit=kWh
